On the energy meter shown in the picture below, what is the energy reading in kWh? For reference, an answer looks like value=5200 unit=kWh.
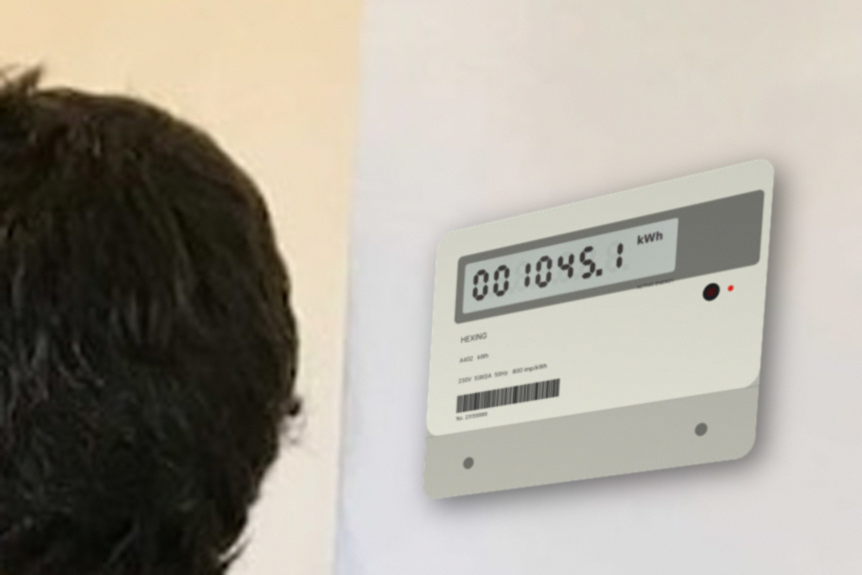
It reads value=1045.1 unit=kWh
